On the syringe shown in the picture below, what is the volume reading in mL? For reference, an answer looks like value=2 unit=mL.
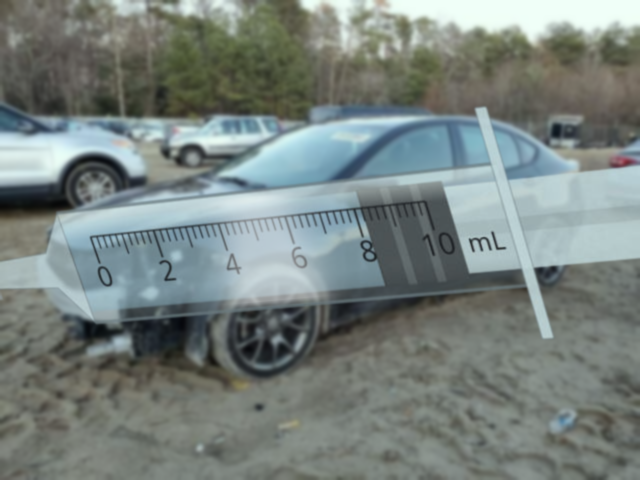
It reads value=8.2 unit=mL
